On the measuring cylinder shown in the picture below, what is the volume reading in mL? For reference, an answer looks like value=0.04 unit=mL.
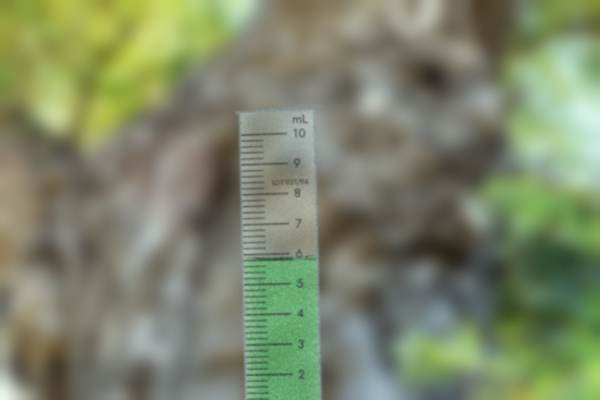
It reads value=5.8 unit=mL
